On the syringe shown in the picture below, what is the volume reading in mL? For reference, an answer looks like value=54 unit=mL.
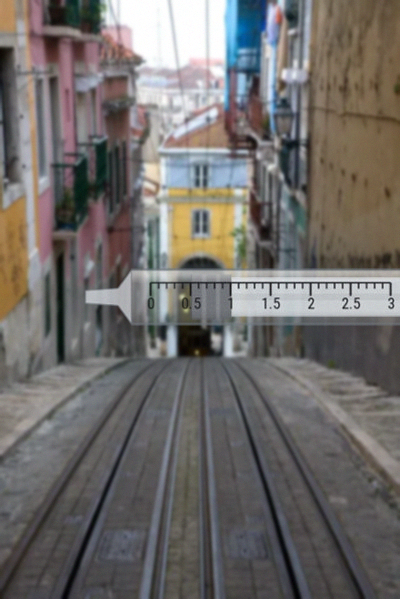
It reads value=0.5 unit=mL
